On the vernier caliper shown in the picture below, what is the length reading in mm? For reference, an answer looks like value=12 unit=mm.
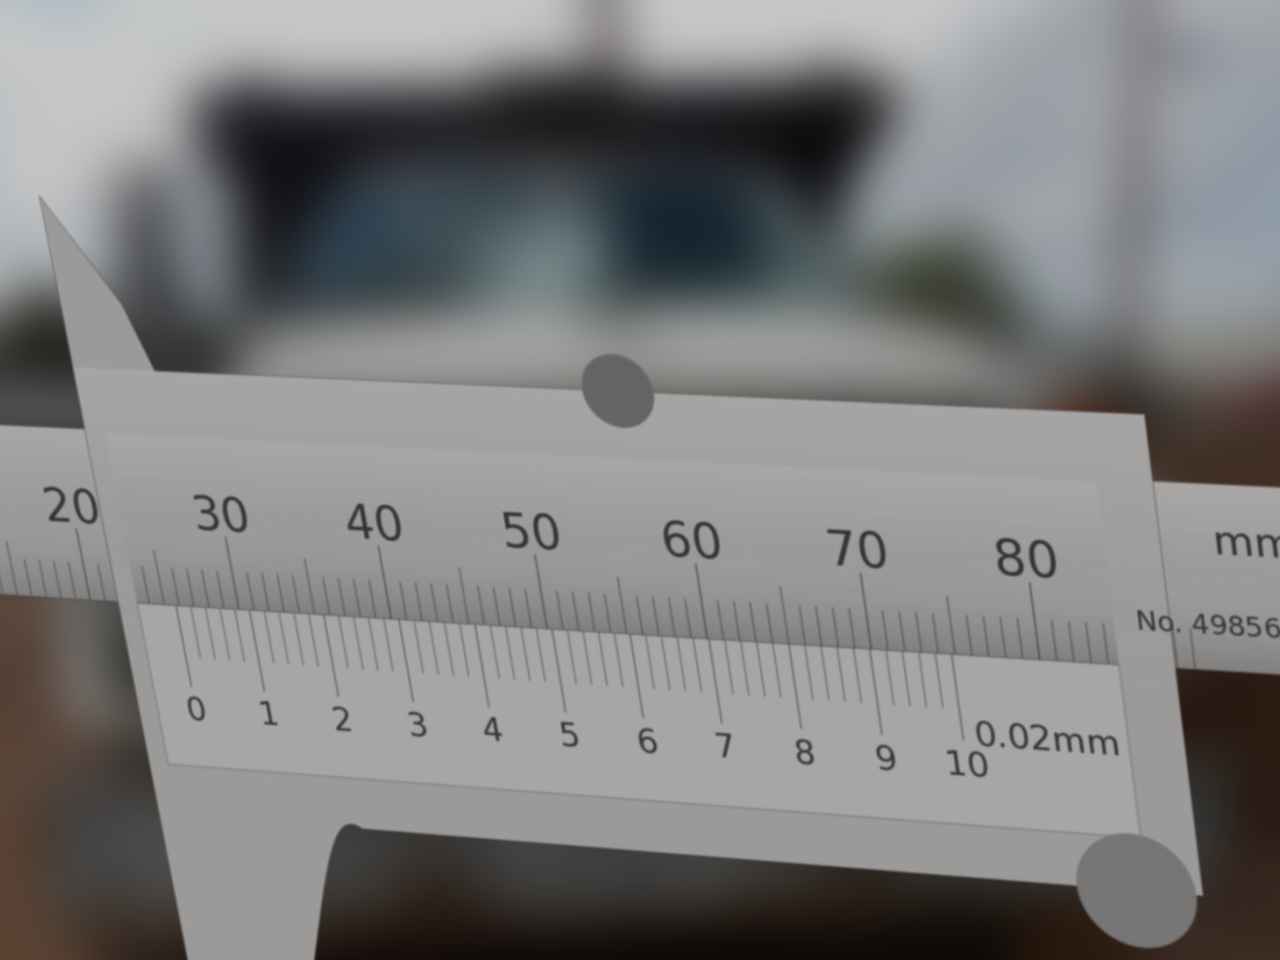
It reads value=25.8 unit=mm
